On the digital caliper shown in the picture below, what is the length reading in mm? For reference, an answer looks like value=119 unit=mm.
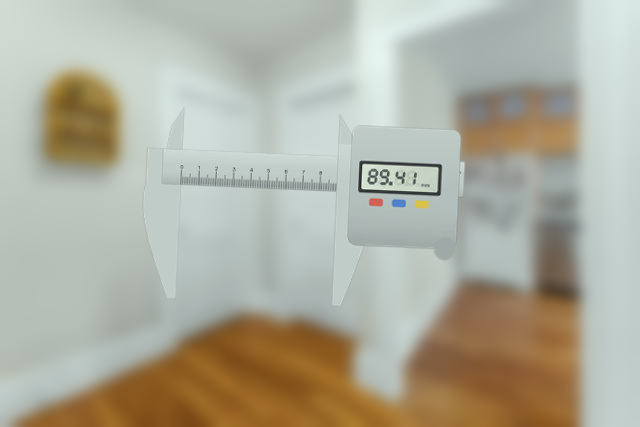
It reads value=89.41 unit=mm
